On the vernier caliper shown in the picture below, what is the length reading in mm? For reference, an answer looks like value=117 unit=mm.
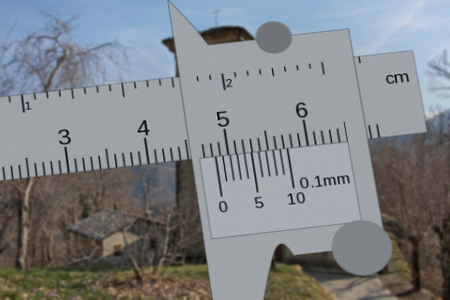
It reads value=48.4 unit=mm
